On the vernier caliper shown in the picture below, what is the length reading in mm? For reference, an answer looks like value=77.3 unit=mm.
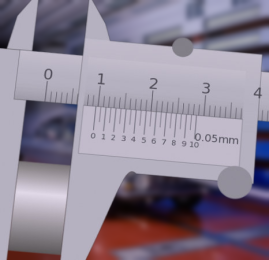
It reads value=9.6 unit=mm
